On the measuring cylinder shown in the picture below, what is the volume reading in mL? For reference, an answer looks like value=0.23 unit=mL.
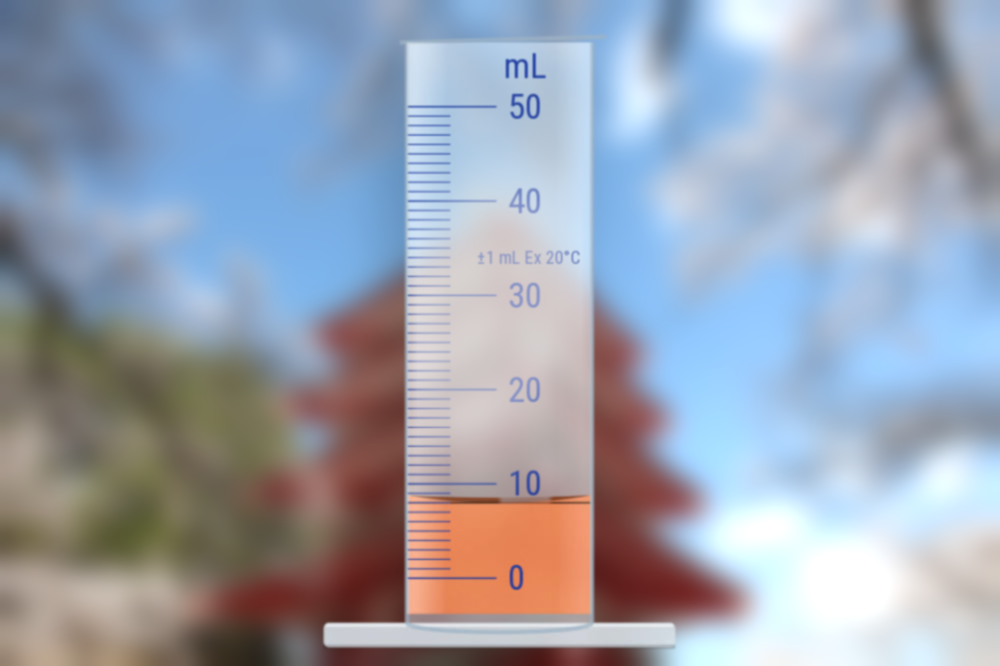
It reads value=8 unit=mL
